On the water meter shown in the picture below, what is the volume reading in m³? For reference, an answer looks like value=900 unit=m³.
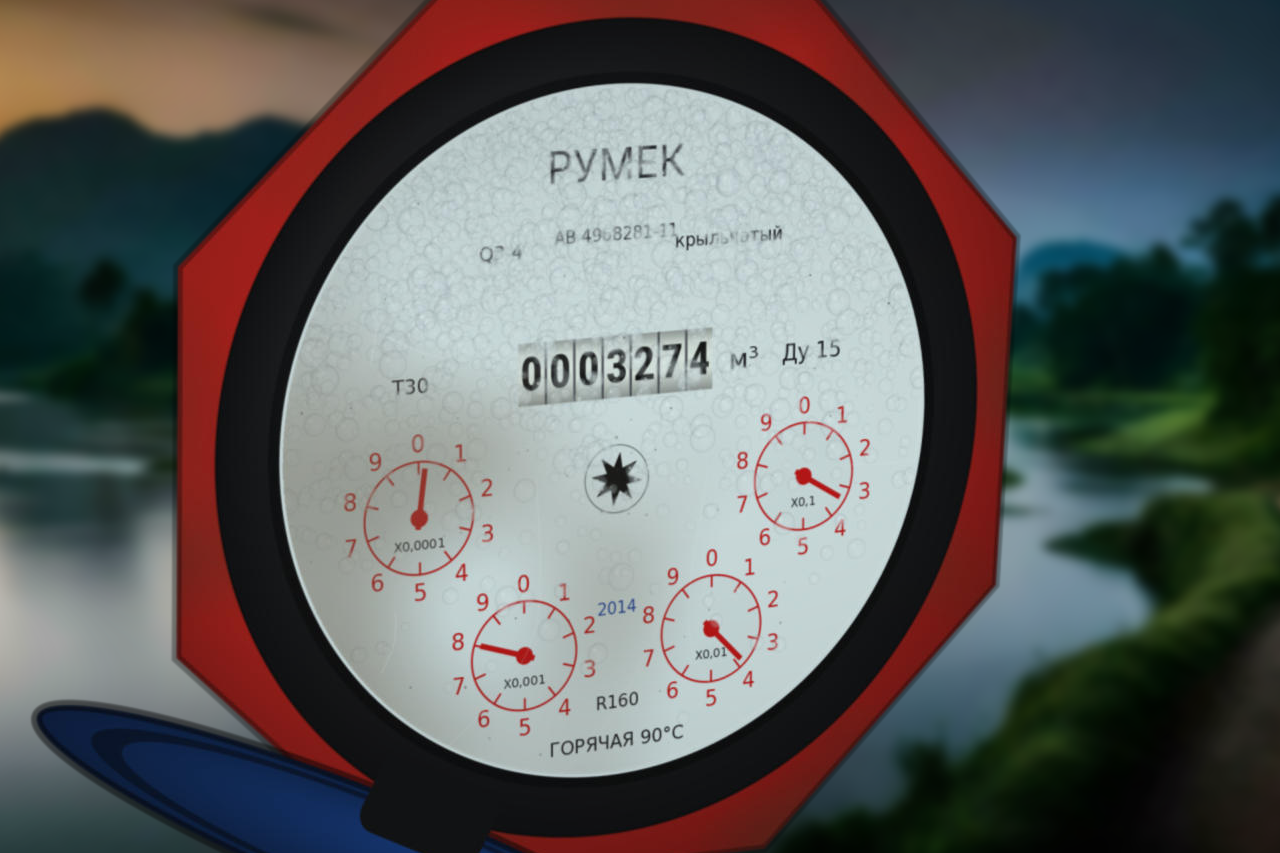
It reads value=3274.3380 unit=m³
